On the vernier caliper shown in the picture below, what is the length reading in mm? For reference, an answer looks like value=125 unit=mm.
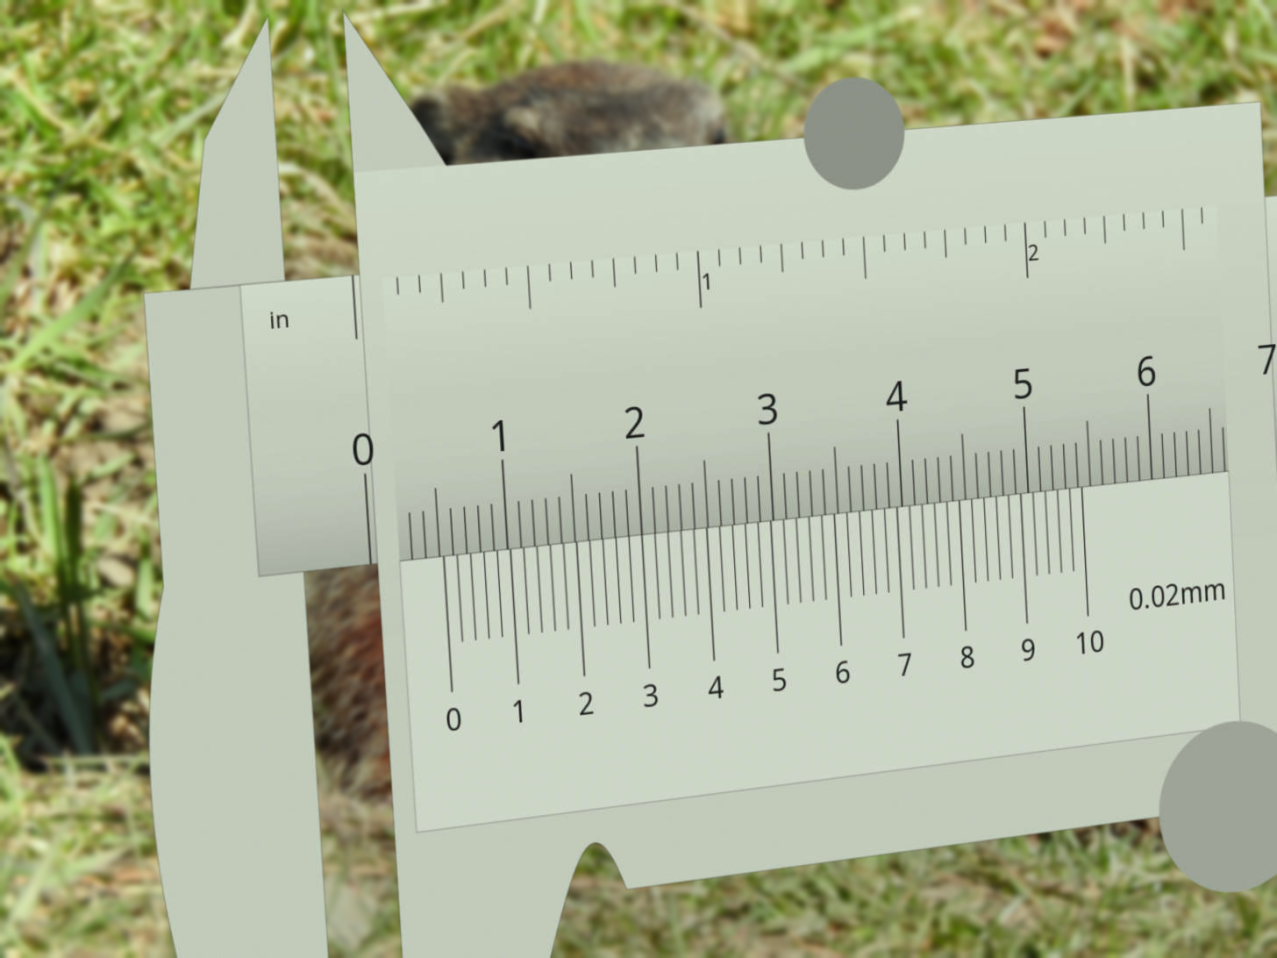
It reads value=5.3 unit=mm
